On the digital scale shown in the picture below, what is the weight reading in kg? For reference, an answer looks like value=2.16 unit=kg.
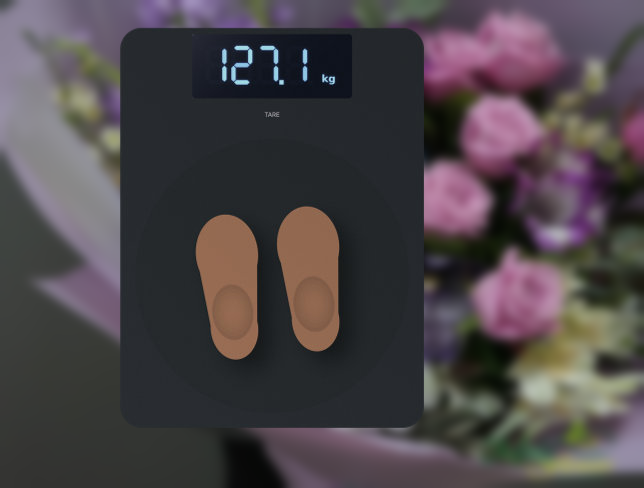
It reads value=127.1 unit=kg
